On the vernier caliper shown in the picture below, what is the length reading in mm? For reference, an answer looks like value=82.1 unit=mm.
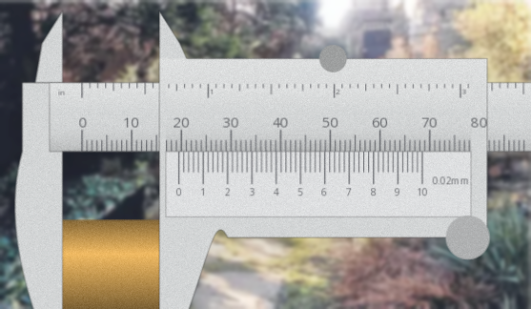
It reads value=19.5 unit=mm
